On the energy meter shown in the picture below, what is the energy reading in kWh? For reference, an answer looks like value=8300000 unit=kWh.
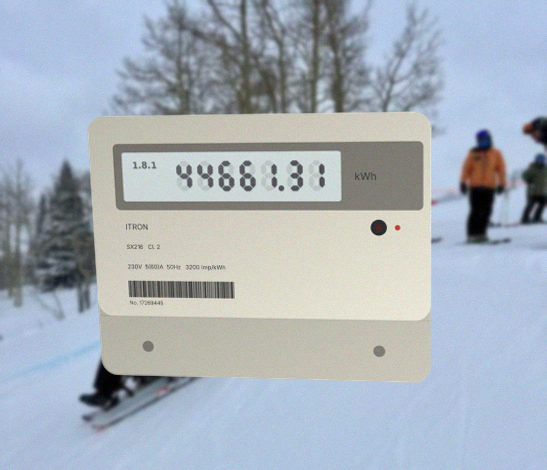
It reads value=44661.31 unit=kWh
